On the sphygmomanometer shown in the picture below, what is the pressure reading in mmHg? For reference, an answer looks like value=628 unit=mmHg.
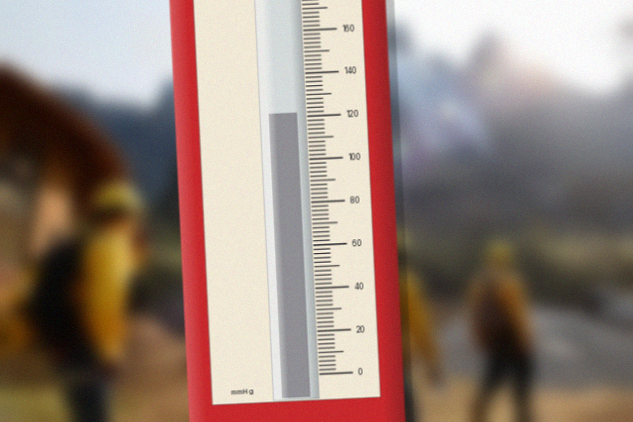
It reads value=122 unit=mmHg
